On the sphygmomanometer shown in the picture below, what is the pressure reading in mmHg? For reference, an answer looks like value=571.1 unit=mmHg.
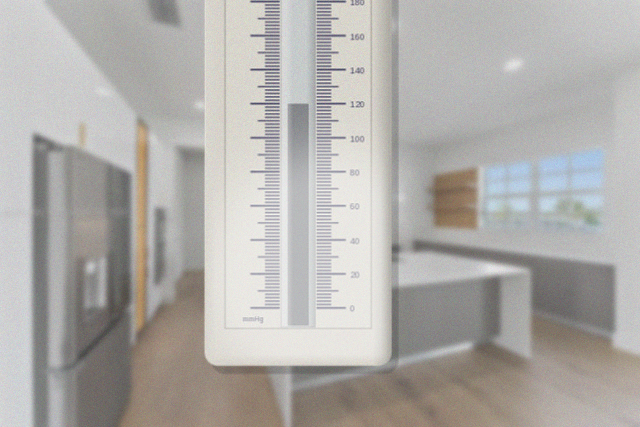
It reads value=120 unit=mmHg
